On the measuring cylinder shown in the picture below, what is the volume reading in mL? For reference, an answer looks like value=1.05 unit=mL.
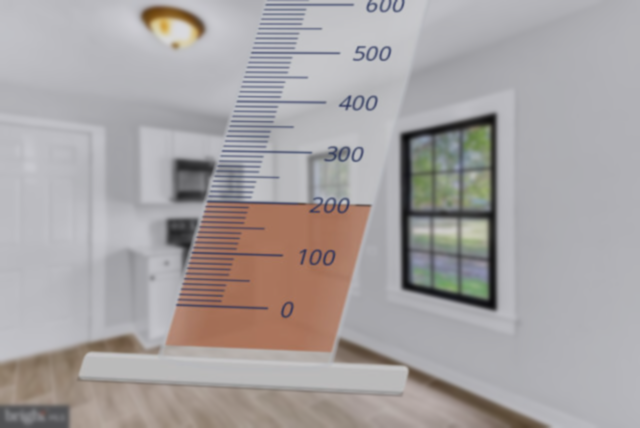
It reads value=200 unit=mL
